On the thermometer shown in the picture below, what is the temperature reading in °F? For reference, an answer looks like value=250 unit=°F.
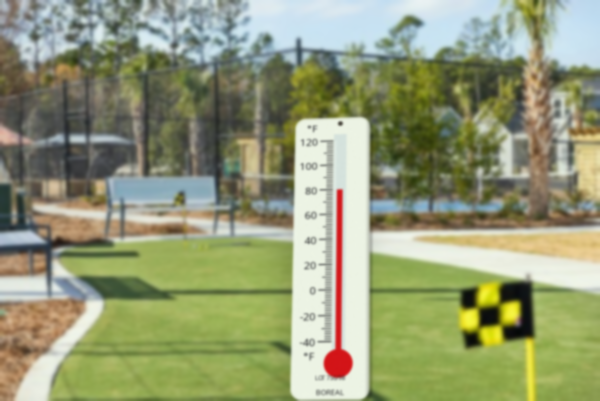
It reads value=80 unit=°F
